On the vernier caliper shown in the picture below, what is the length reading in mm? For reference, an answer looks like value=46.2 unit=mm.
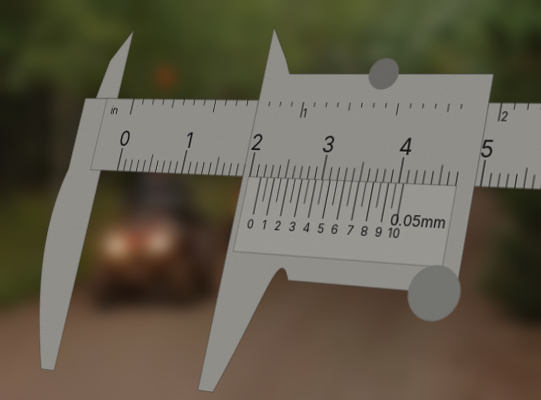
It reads value=21.6 unit=mm
